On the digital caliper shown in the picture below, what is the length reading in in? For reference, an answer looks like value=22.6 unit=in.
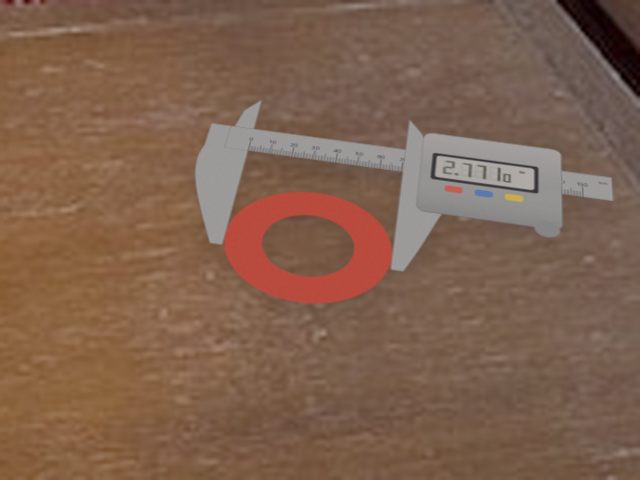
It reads value=2.7710 unit=in
